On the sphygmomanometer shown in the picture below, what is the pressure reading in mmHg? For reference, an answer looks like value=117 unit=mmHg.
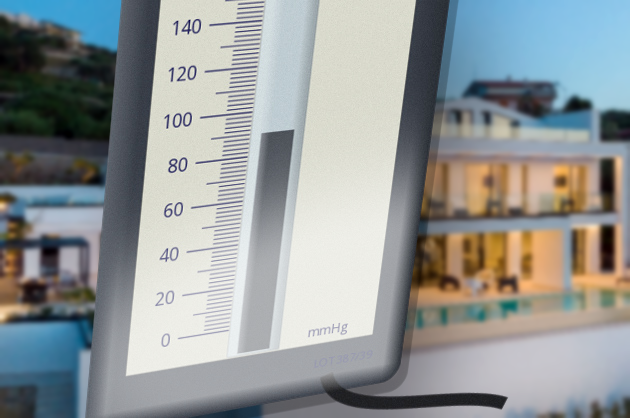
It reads value=90 unit=mmHg
